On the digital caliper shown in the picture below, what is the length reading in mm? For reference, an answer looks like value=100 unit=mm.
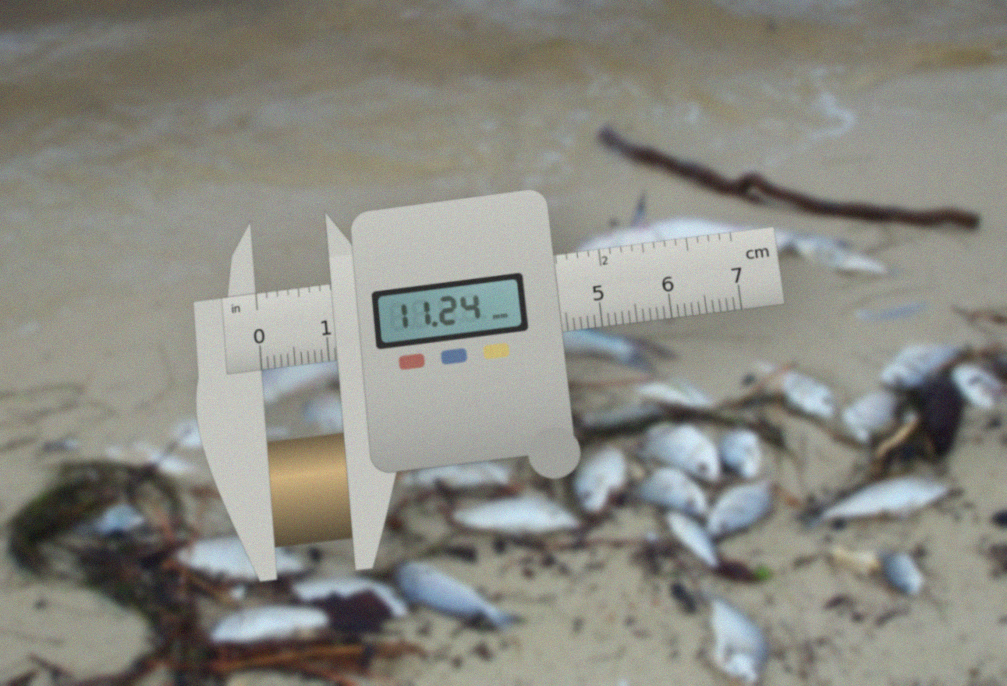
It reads value=11.24 unit=mm
